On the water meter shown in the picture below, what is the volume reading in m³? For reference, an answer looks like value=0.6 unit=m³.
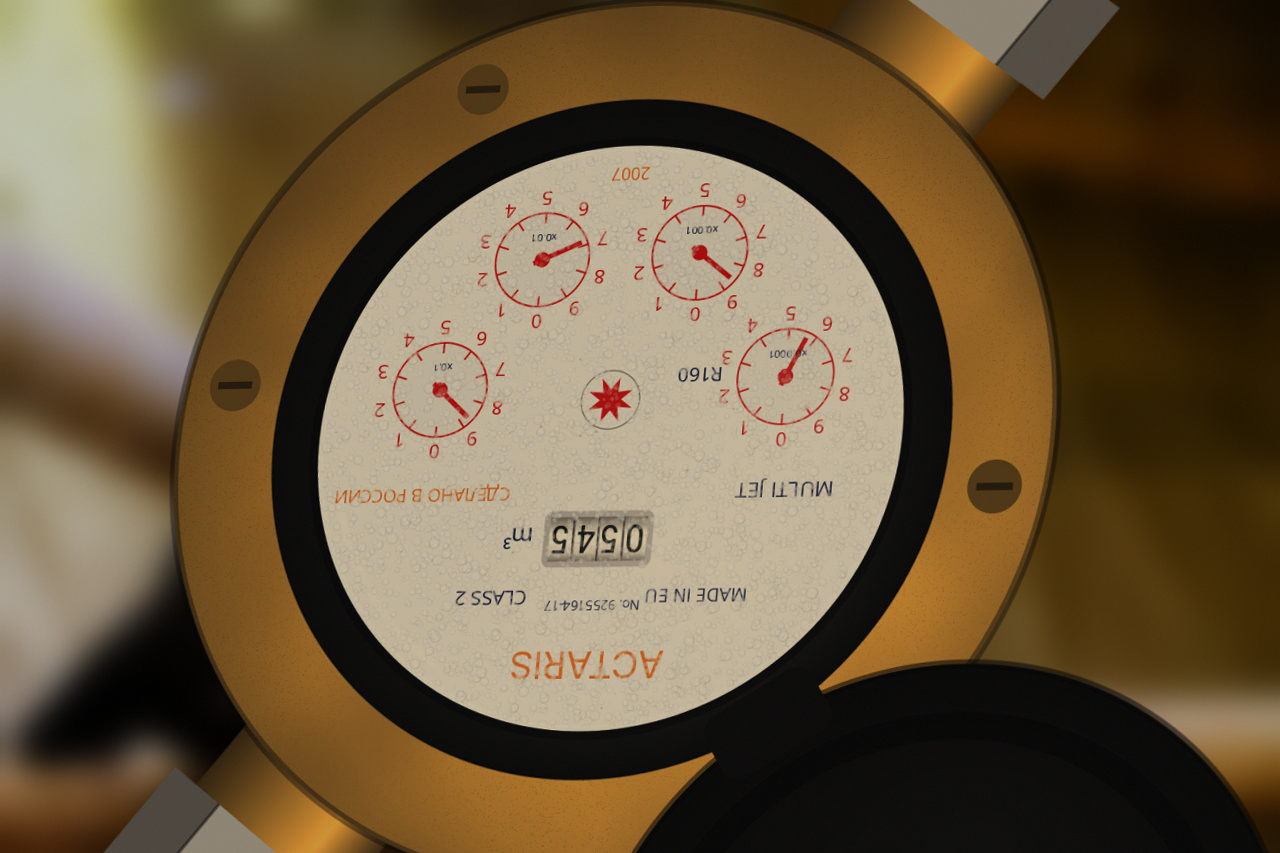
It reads value=545.8685 unit=m³
